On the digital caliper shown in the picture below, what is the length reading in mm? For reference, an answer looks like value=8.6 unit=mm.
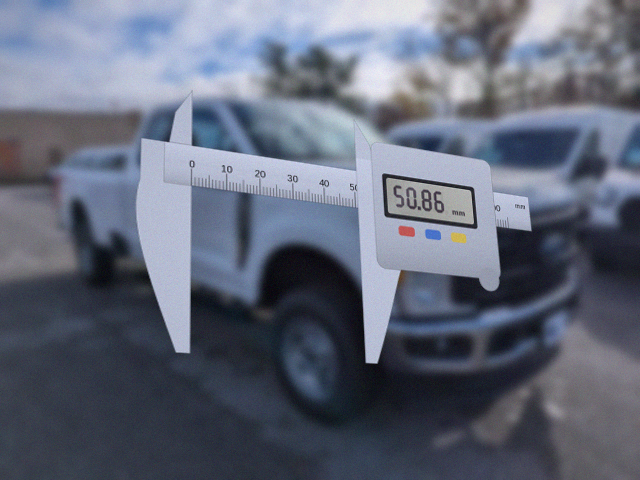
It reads value=50.86 unit=mm
